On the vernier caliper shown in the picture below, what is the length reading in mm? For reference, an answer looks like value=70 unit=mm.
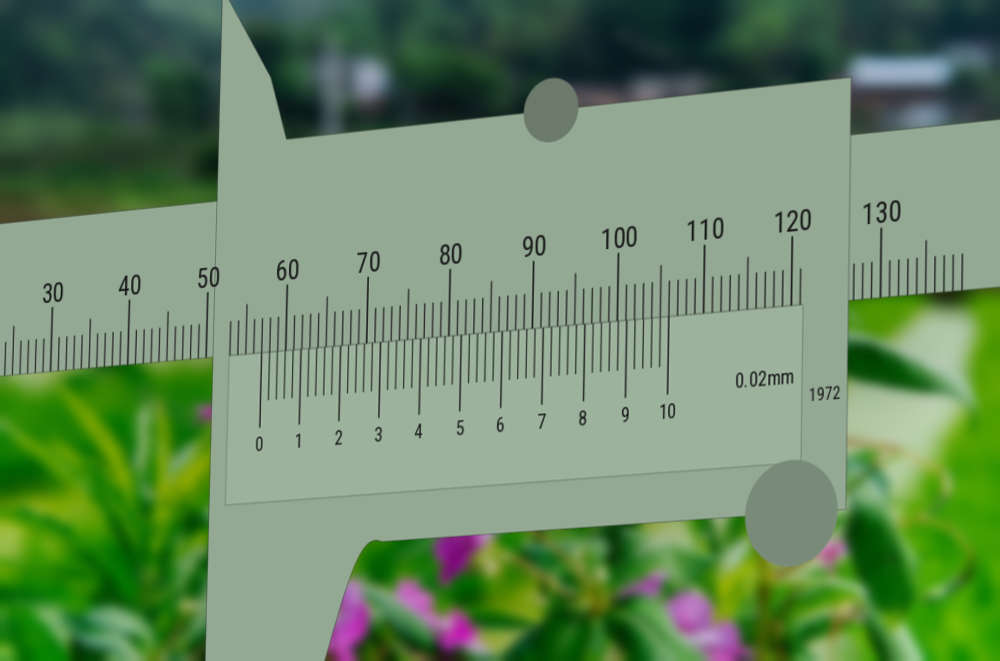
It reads value=57.0 unit=mm
